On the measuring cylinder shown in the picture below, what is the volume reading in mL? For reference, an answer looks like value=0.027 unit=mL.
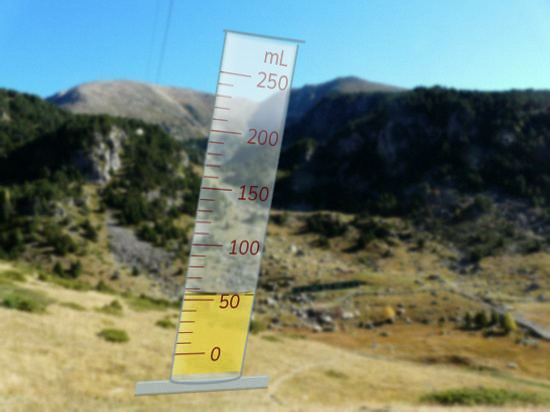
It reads value=55 unit=mL
